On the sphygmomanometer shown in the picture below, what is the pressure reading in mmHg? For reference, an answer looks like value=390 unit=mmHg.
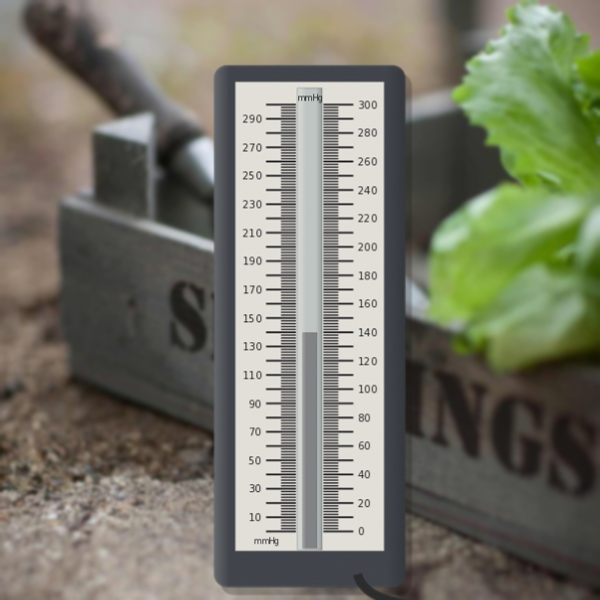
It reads value=140 unit=mmHg
